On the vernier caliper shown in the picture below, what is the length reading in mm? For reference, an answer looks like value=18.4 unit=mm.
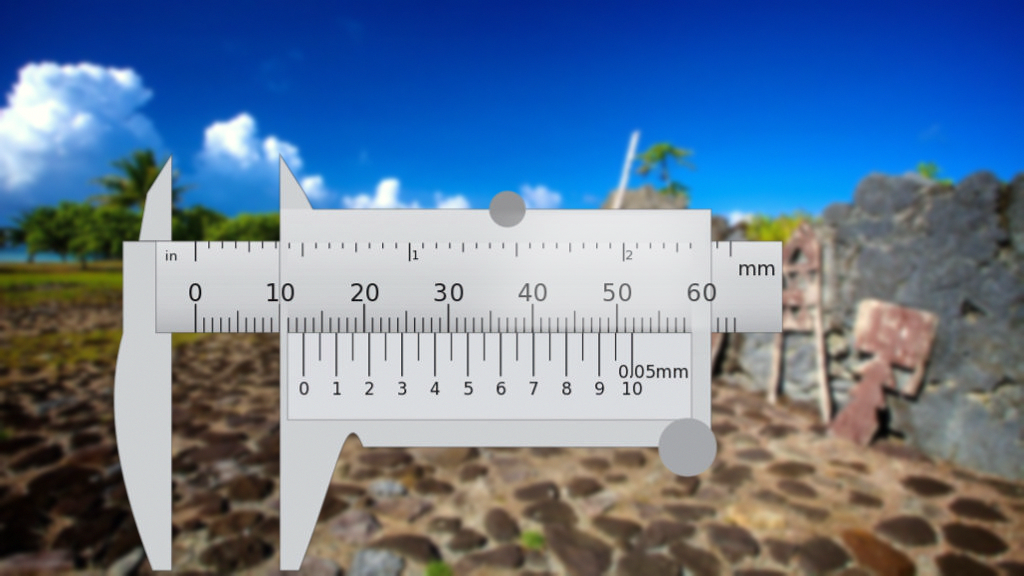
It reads value=12.8 unit=mm
